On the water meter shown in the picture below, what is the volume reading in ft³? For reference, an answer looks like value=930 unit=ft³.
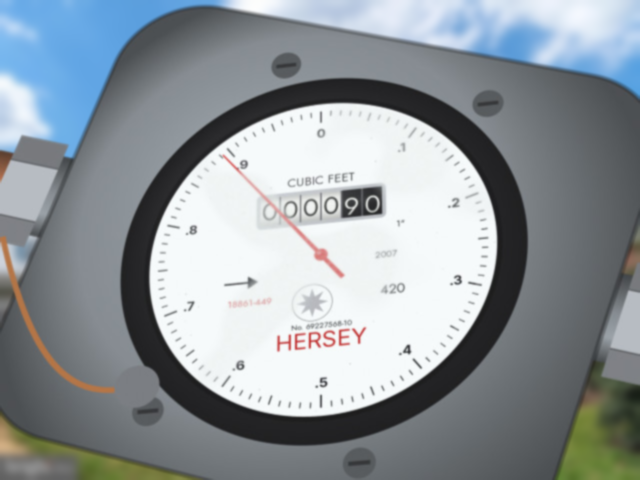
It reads value=89.89 unit=ft³
